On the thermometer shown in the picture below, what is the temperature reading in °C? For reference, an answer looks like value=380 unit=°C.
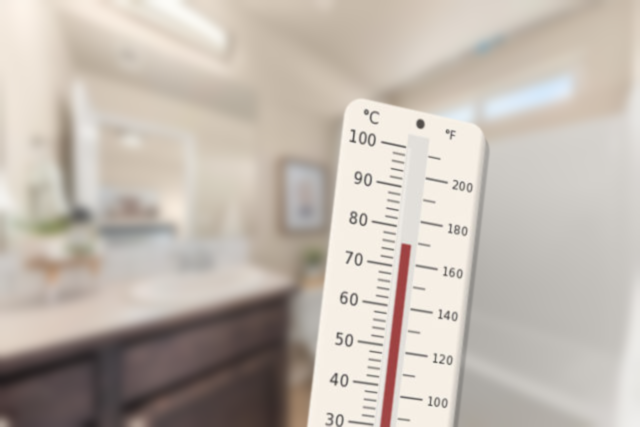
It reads value=76 unit=°C
